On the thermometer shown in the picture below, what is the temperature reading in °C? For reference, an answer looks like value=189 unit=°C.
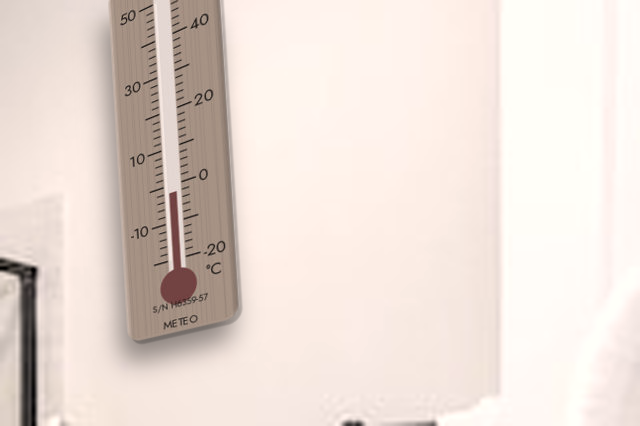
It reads value=-2 unit=°C
